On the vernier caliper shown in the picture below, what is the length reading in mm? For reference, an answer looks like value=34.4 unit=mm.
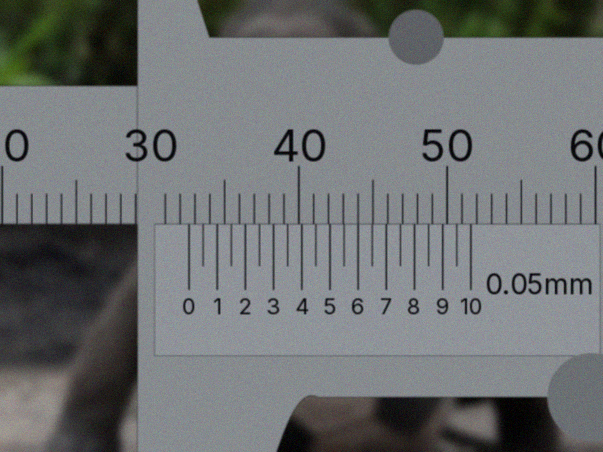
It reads value=32.6 unit=mm
